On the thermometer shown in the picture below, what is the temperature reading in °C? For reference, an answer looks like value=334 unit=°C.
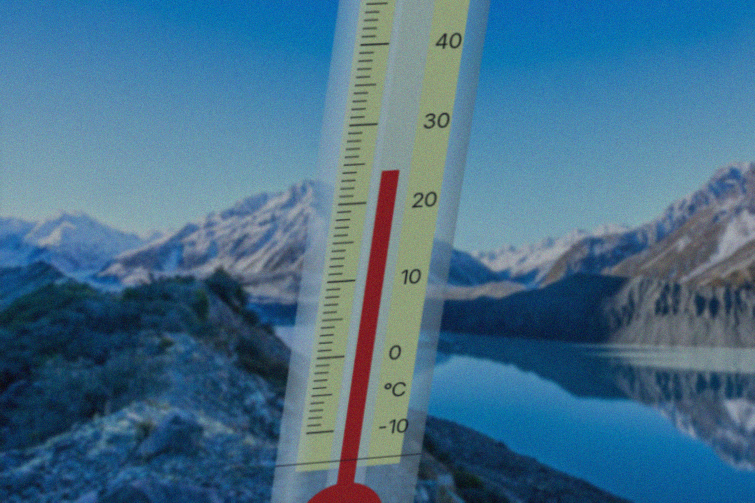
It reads value=24 unit=°C
